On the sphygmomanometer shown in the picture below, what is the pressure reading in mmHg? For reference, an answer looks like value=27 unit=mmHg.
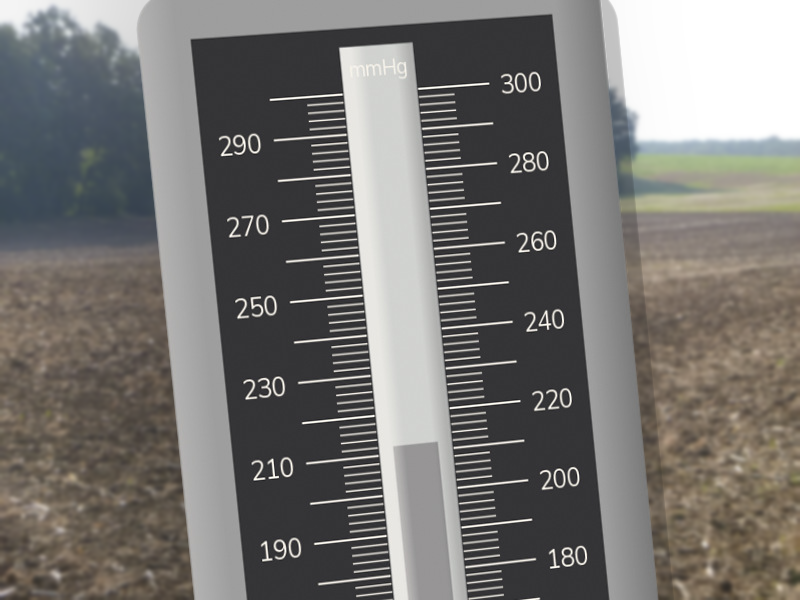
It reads value=212 unit=mmHg
